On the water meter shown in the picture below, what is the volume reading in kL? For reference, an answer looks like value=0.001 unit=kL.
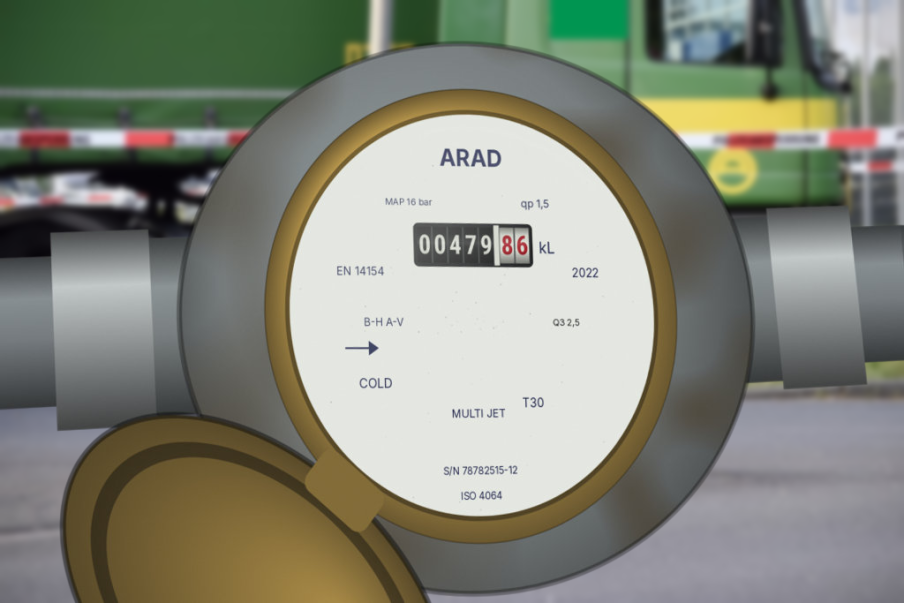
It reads value=479.86 unit=kL
